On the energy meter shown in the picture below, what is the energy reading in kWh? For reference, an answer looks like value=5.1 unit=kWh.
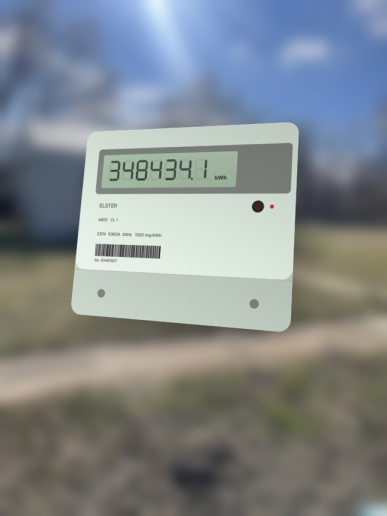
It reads value=348434.1 unit=kWh
